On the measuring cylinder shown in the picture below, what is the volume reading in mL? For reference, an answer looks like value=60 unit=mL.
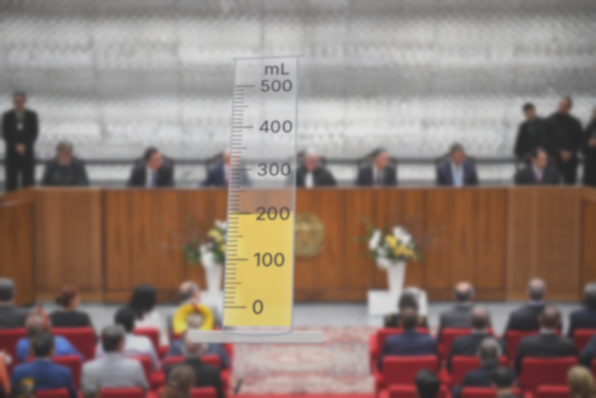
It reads value=200 unit=mL
